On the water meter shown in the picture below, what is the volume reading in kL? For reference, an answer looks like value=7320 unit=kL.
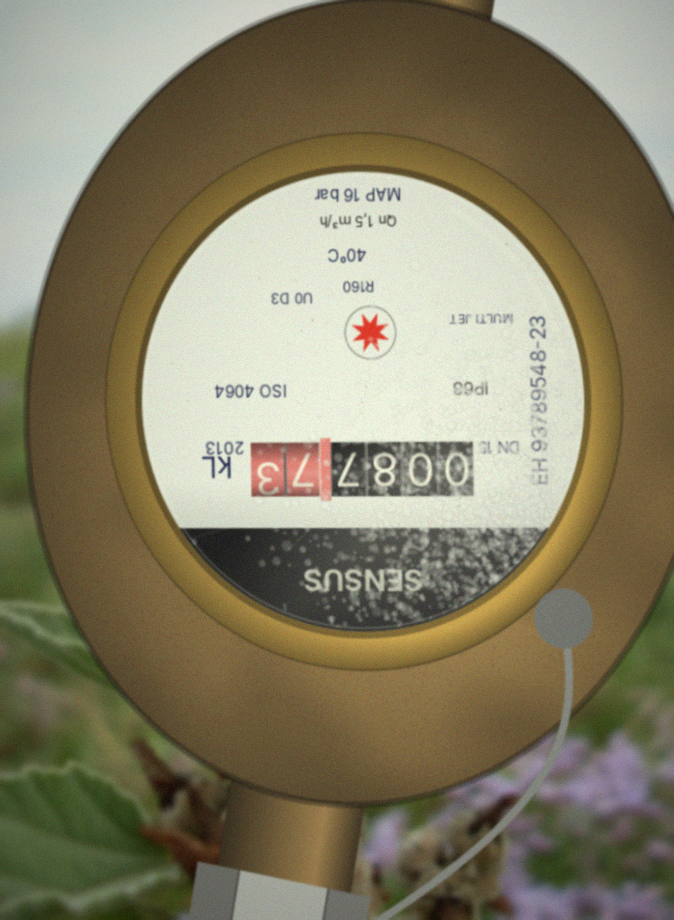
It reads value=87.73 unit=kL
